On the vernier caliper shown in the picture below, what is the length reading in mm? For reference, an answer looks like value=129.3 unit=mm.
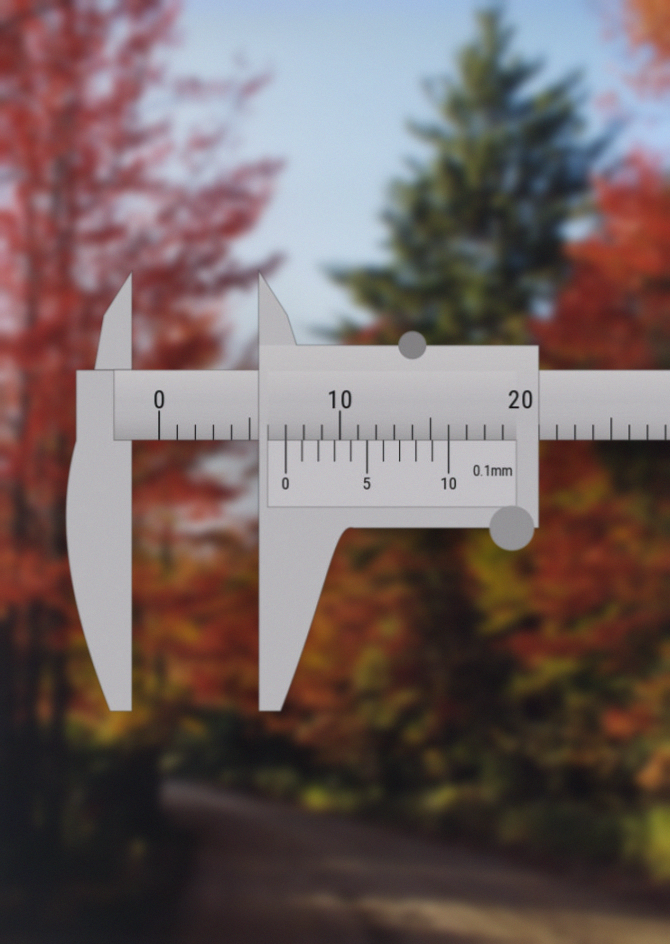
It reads value=7.0 unit=mm
